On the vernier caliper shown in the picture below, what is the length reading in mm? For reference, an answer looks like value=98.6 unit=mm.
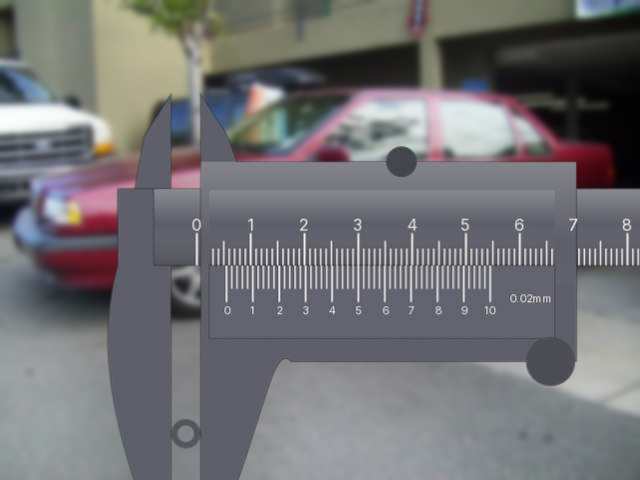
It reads value=5.5 unit=mm
